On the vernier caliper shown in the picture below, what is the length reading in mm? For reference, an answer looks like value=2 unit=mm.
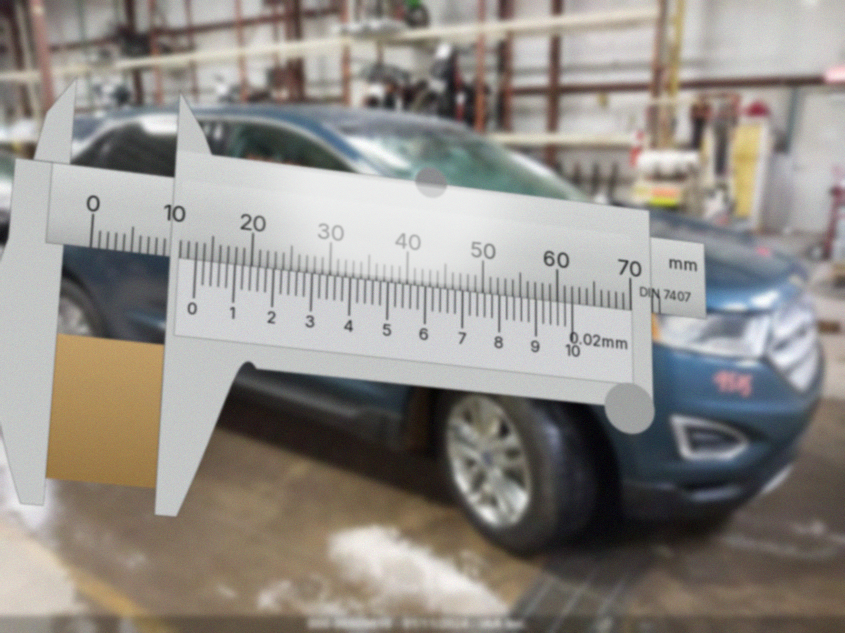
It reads value=13.0 unit=mm
